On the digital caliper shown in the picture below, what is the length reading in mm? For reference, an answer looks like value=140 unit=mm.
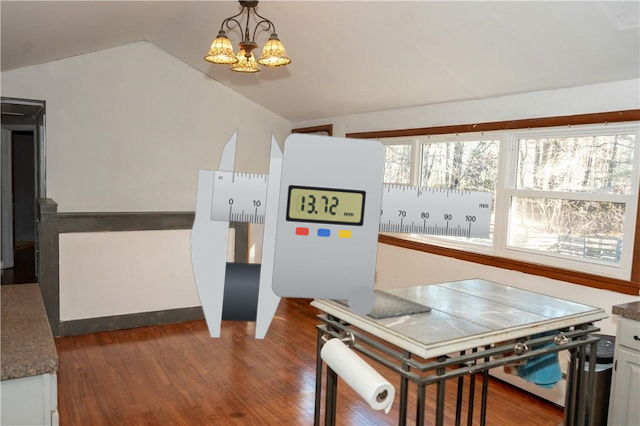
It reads value=13.72 unit=mm
